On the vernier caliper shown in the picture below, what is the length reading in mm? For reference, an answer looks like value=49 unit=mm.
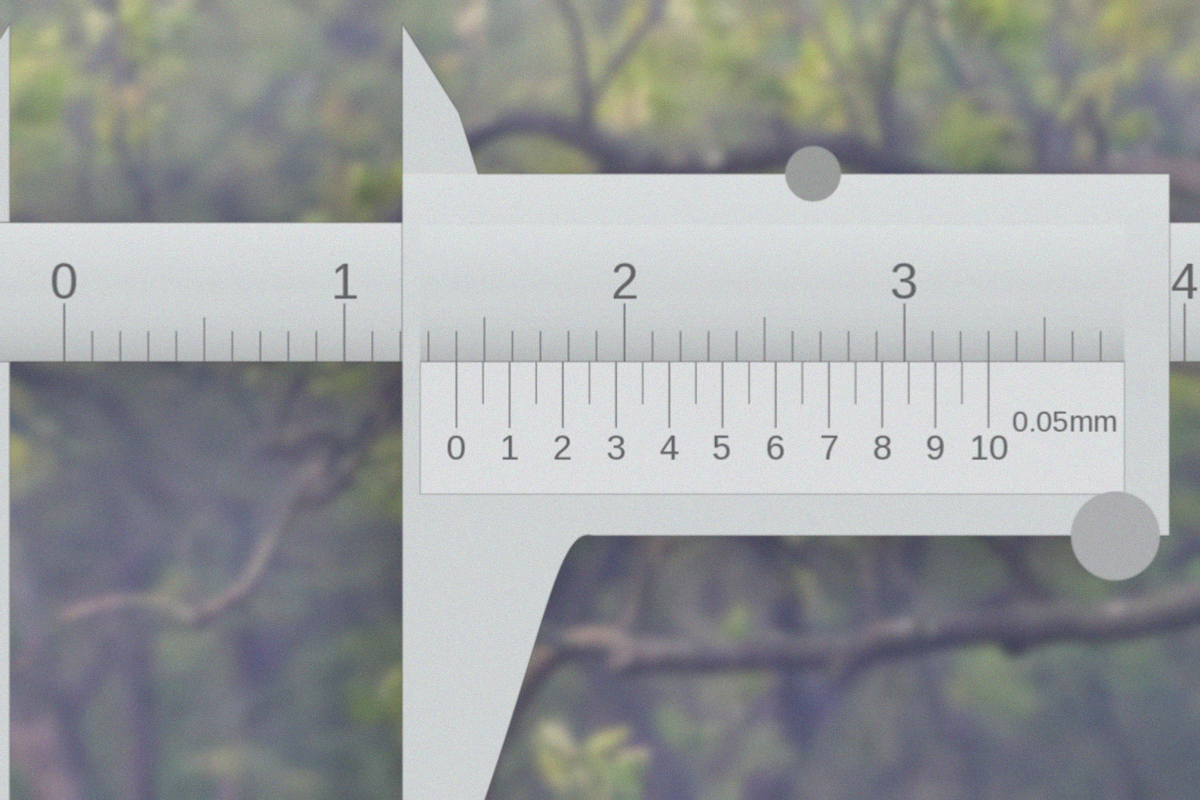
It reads value=14.00 unit=mm
